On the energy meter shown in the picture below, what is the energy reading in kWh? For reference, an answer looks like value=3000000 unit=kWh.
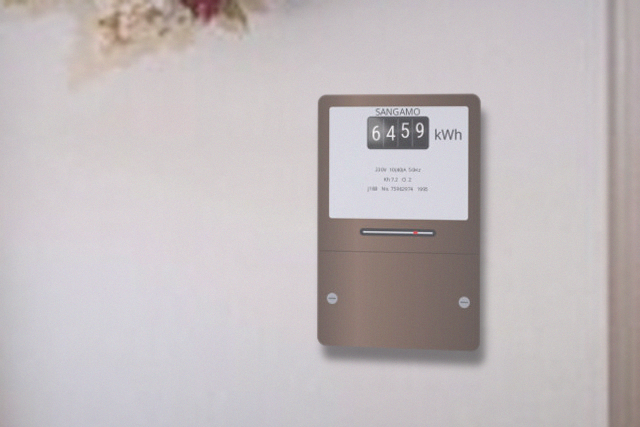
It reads value=6459 unit=kWh
